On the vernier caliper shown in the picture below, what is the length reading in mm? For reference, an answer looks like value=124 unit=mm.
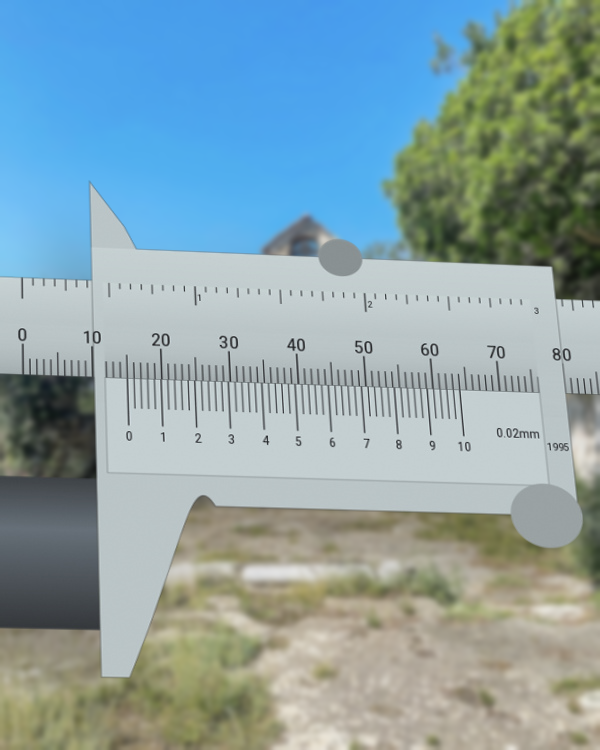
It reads value=15.0 unit=mm
